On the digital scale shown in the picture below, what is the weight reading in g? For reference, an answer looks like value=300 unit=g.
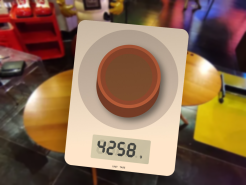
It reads value=4258 unit=g
